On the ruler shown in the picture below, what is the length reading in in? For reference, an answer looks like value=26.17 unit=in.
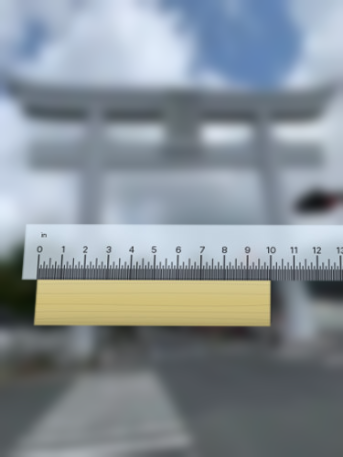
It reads value=10 unit=in
